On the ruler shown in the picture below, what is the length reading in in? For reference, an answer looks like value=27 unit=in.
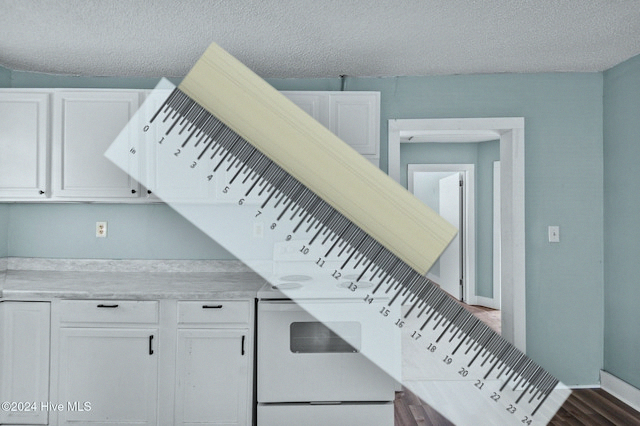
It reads value=15.5 unit=in
